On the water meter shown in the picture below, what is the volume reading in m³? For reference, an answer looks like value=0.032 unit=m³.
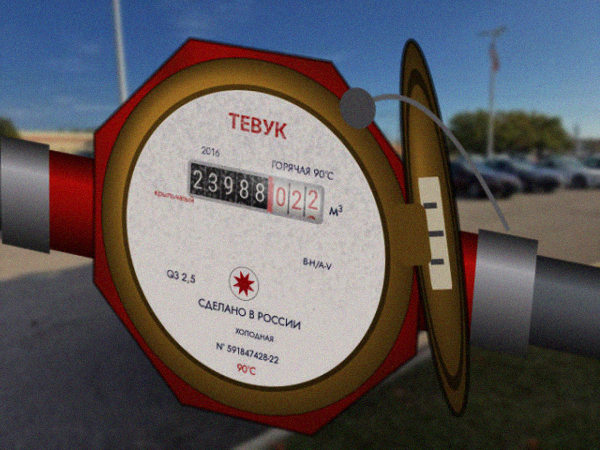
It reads value=23988.022 unit=m³
